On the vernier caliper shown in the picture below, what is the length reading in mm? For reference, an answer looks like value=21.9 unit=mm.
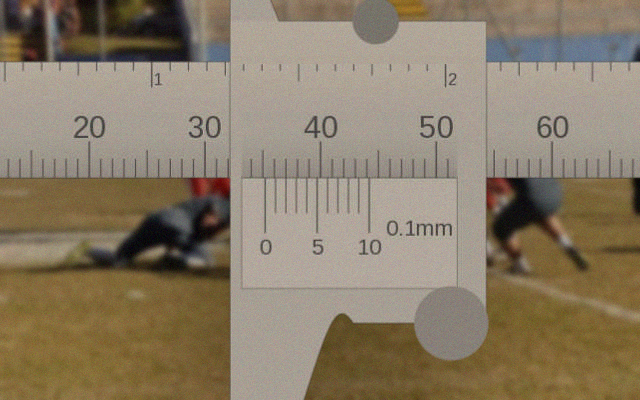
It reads value=35.2 unit=mm
